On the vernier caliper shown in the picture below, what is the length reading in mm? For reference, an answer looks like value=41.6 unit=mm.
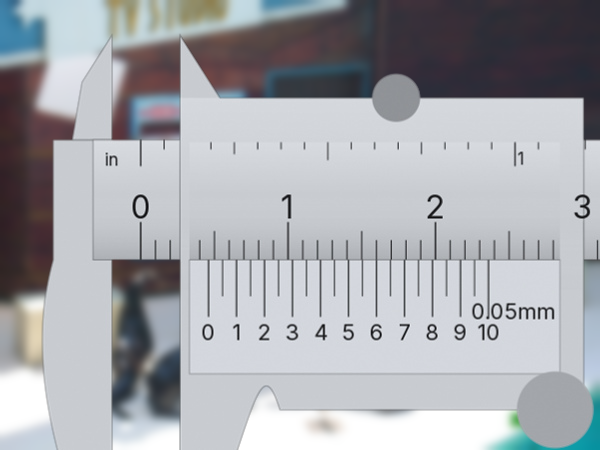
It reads value=4.6 unit=mm
